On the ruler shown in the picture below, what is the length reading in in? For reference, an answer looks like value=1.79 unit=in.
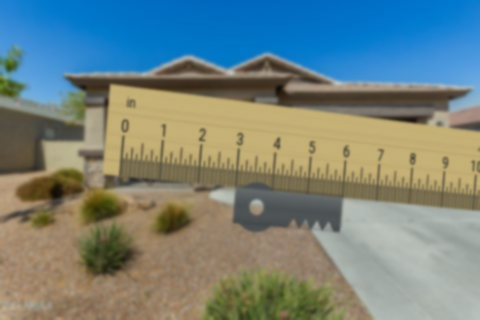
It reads value=3 unit=in
